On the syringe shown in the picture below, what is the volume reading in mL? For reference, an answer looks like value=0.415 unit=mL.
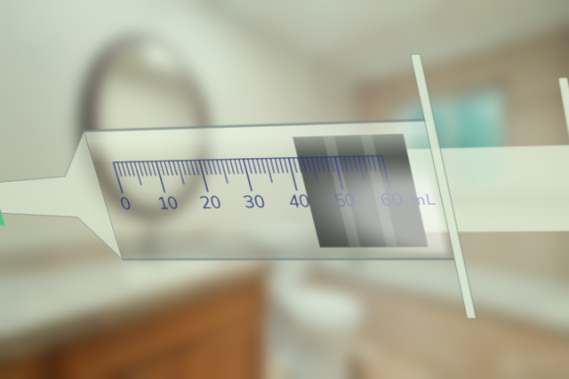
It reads value=42 unit=mL
